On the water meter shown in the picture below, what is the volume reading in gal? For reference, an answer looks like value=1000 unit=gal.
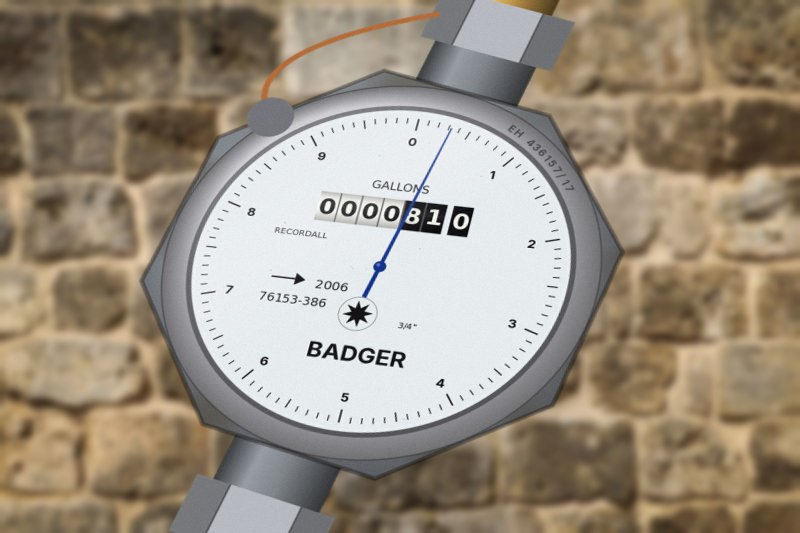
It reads value=810.3 unit=gal
